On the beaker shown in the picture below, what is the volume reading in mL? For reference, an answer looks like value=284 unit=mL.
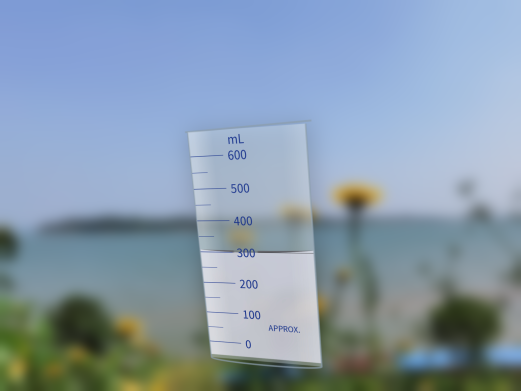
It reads value=300 unit=mL
